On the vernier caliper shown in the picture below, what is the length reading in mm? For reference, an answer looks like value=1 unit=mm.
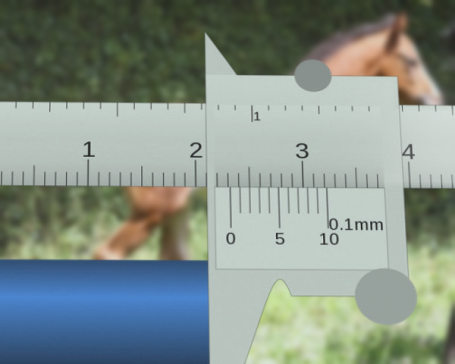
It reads value=23.2 unit=mm
